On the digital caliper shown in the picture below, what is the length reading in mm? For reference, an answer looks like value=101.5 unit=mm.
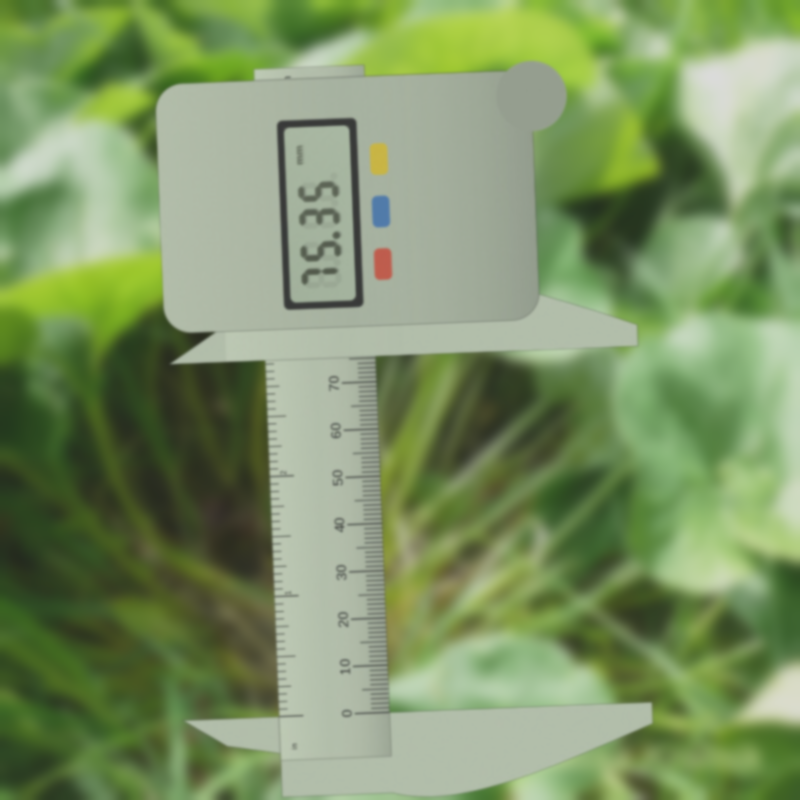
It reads value=75.35 unit=mm
